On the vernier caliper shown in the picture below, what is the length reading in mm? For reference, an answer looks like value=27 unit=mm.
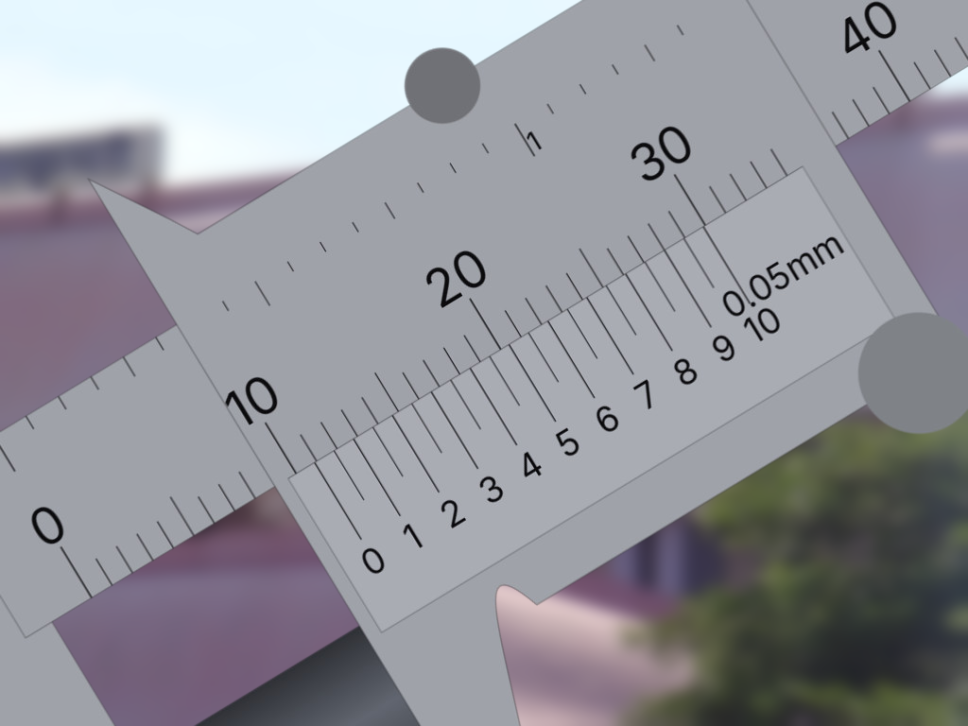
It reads value=10.90 unit=mm
